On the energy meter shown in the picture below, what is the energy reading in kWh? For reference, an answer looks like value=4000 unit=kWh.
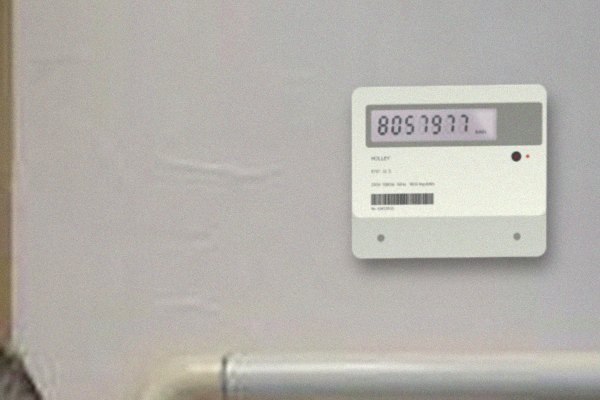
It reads value=8057977 unit=kWh
